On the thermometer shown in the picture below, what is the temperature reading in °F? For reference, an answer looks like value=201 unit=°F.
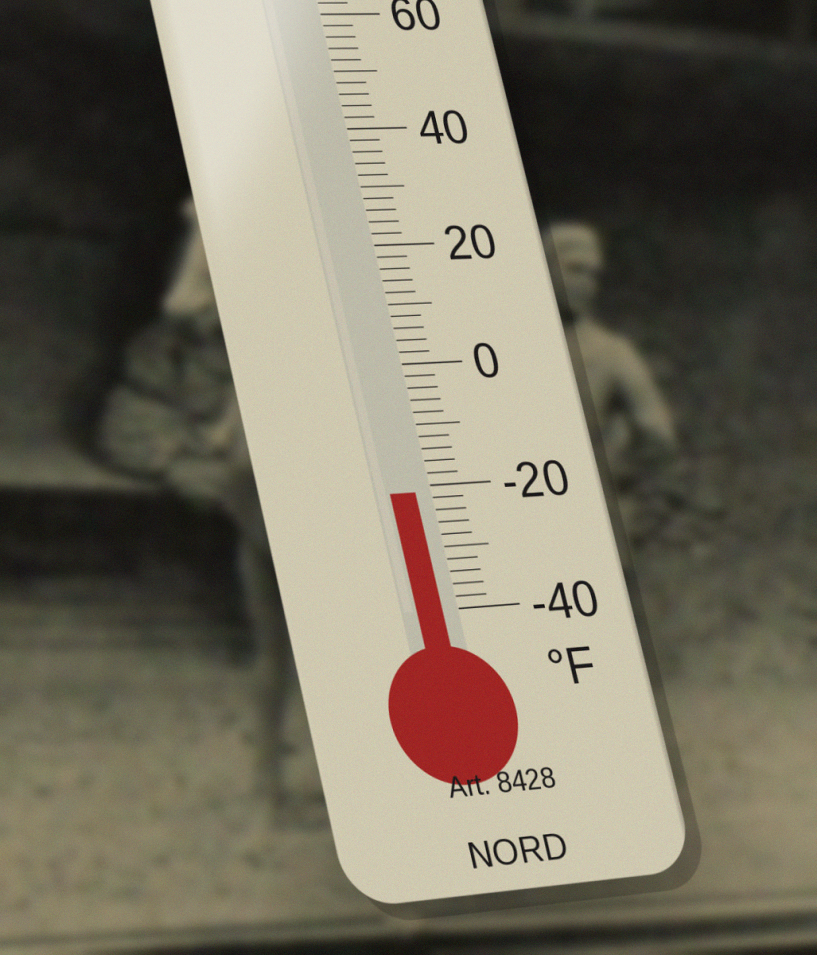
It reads value=-21 unit=°F
